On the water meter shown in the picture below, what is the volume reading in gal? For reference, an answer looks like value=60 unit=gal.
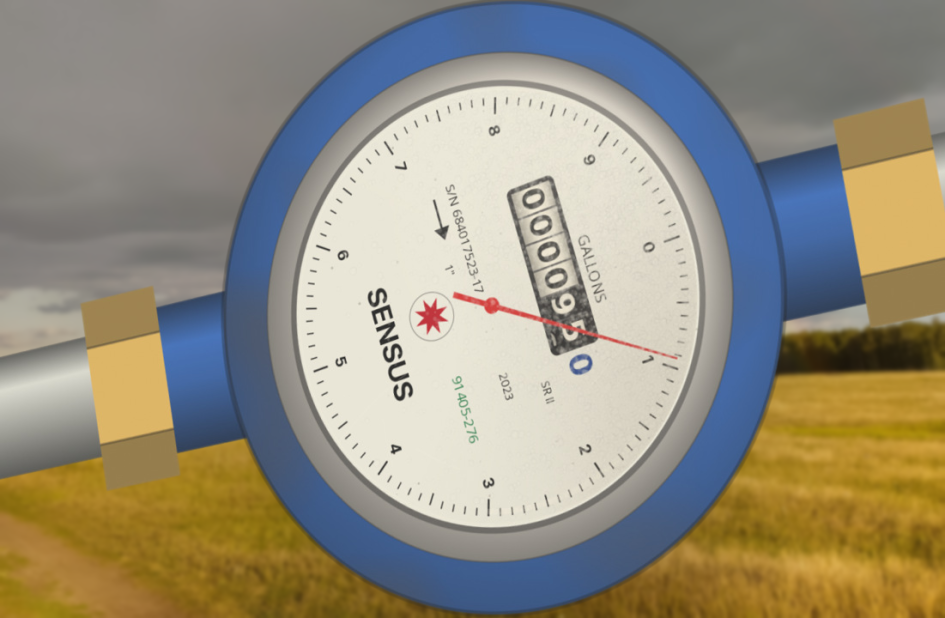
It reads value=950.9 unit=gal
